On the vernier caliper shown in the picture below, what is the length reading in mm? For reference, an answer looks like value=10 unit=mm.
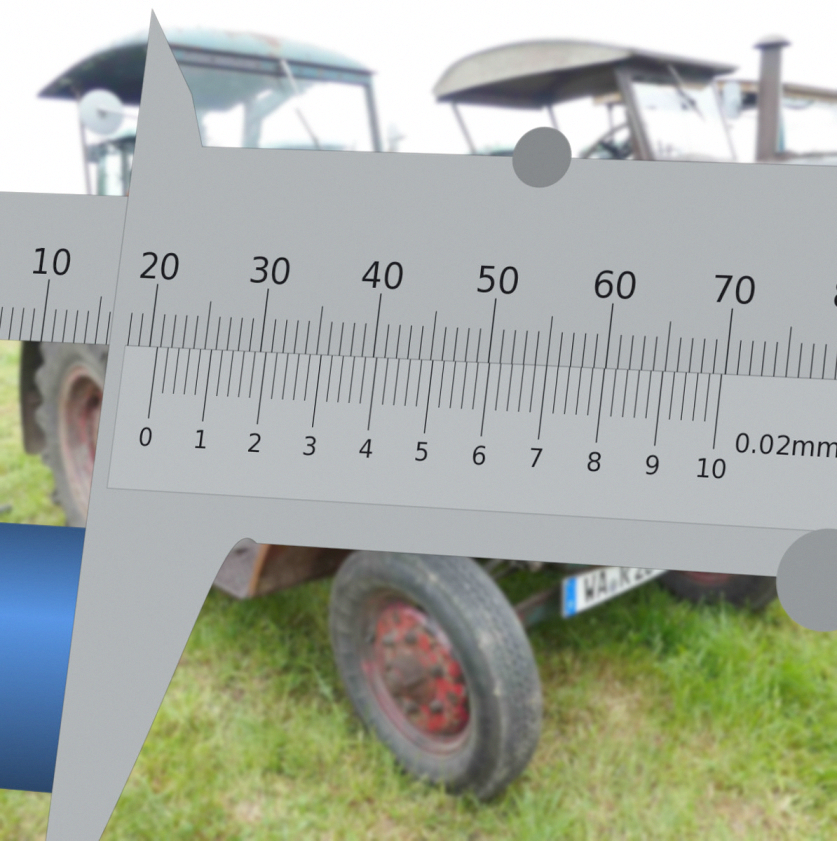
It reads value=20.7 unit=mm
